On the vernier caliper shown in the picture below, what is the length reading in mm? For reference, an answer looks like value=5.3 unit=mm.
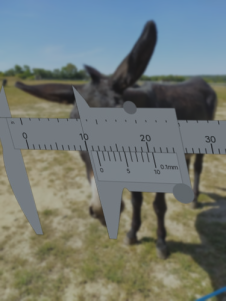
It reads value=11.6 unit=mm
